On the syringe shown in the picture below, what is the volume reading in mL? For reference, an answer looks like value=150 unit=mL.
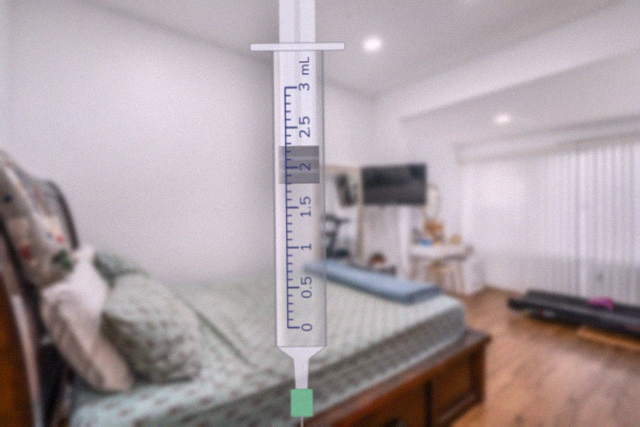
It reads value=1.8 unit=mL
